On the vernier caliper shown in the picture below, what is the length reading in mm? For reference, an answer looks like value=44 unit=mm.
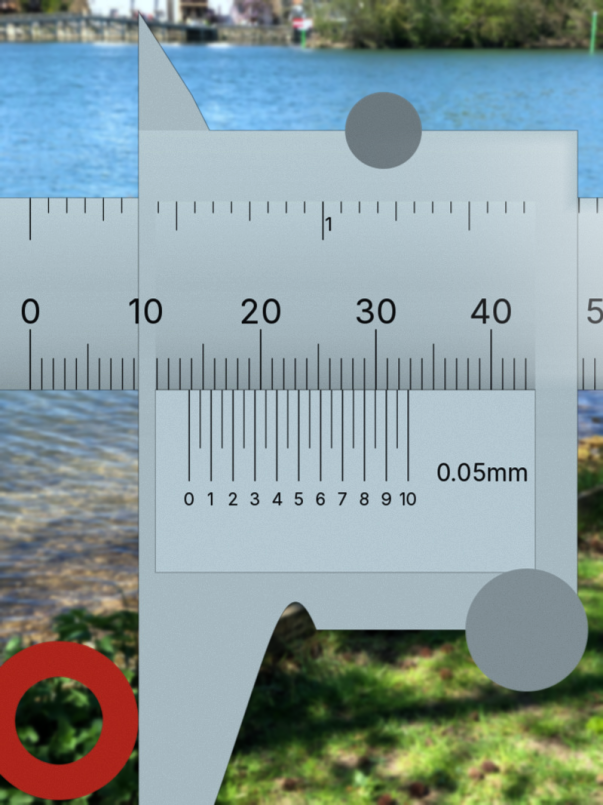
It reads value=13.8 unit=mm
